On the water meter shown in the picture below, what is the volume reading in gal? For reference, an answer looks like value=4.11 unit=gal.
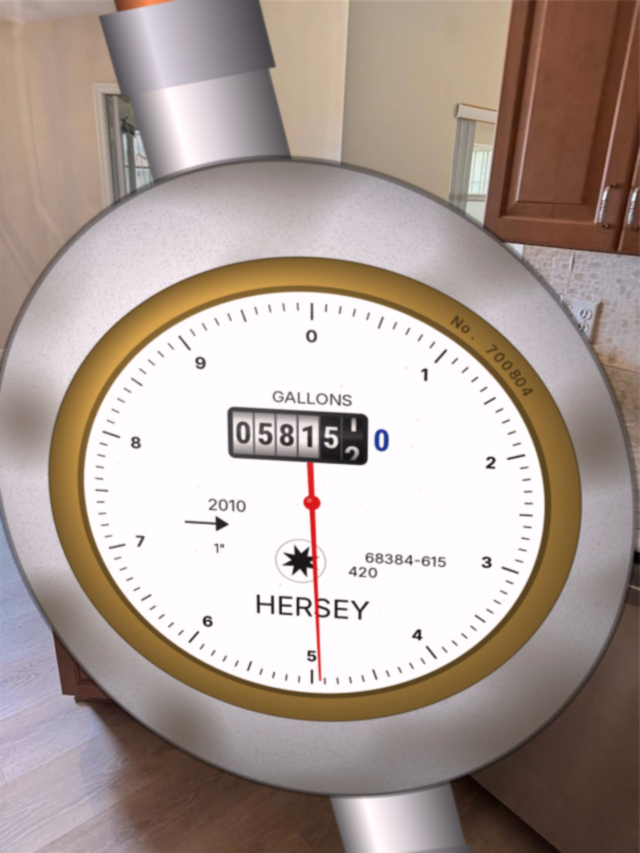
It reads value=581514.9 unit=gal
